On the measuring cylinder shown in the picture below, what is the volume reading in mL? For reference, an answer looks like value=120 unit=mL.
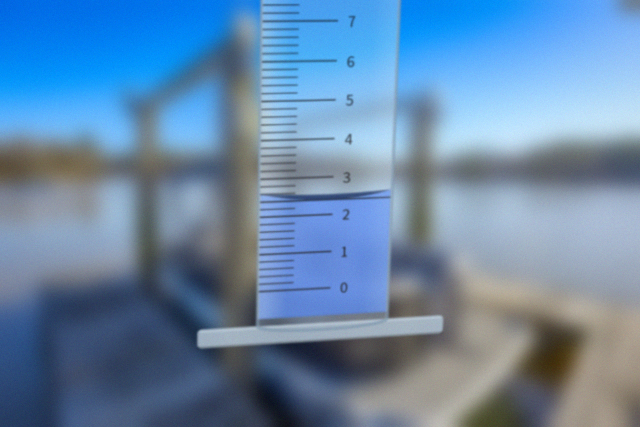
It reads value=2.4 unit=mL
